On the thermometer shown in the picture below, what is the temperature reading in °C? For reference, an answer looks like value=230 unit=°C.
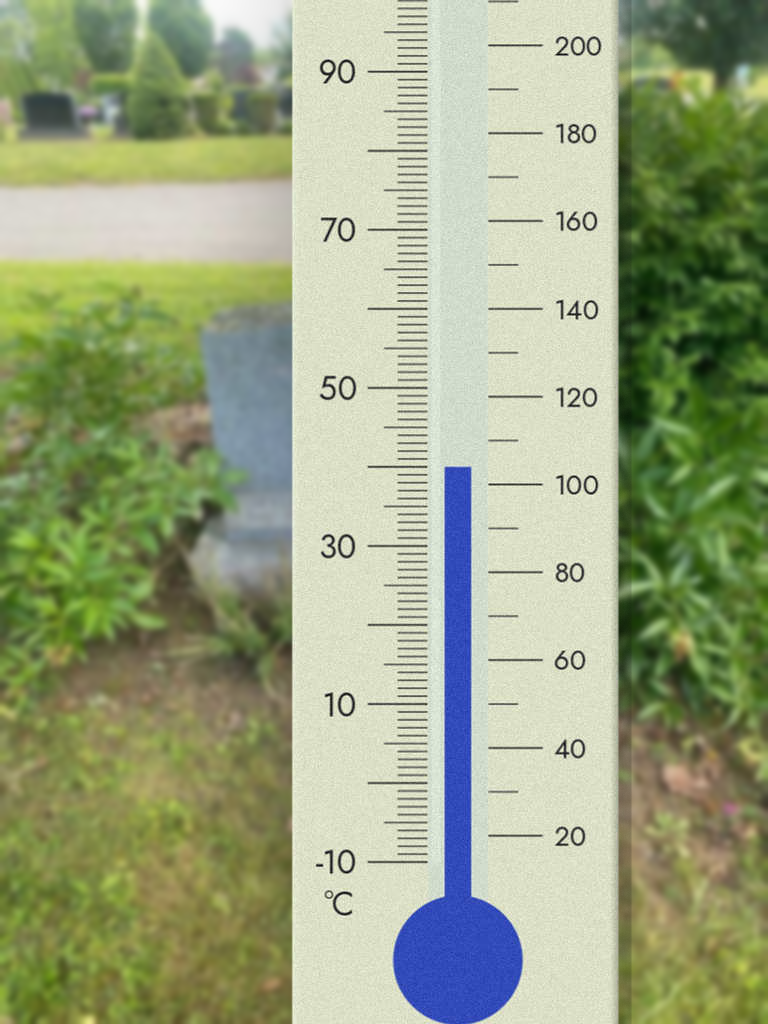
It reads value=40 unit=°C
